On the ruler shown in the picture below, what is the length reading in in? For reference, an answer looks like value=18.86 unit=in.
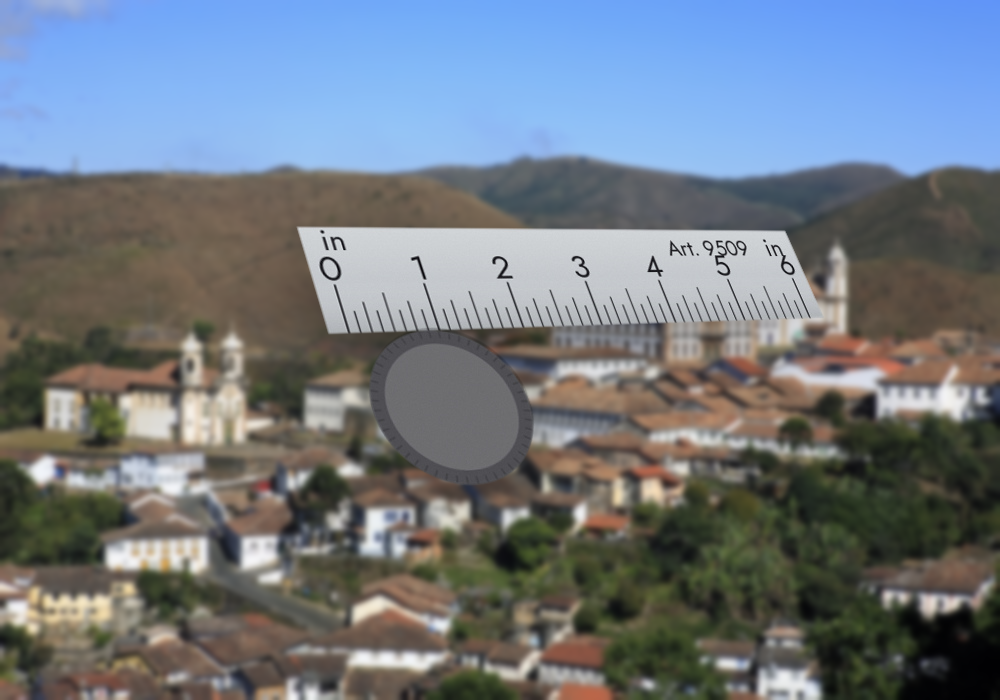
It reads value=1.75 unit=in
